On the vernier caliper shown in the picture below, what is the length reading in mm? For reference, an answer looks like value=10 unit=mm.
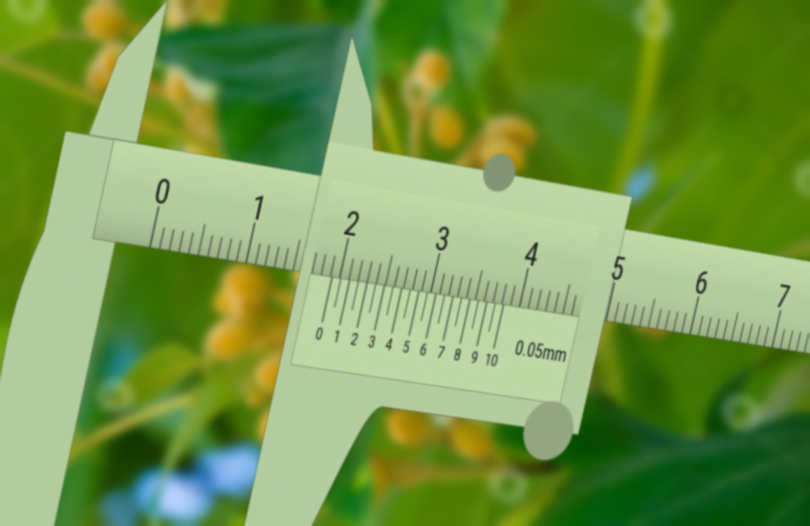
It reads value=19.2 unit=mm
